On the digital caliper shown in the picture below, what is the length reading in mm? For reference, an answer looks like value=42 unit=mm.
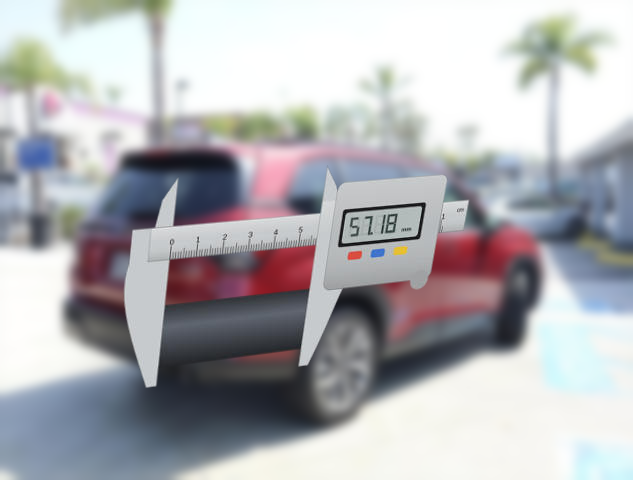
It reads value=57.18 unit=mm
